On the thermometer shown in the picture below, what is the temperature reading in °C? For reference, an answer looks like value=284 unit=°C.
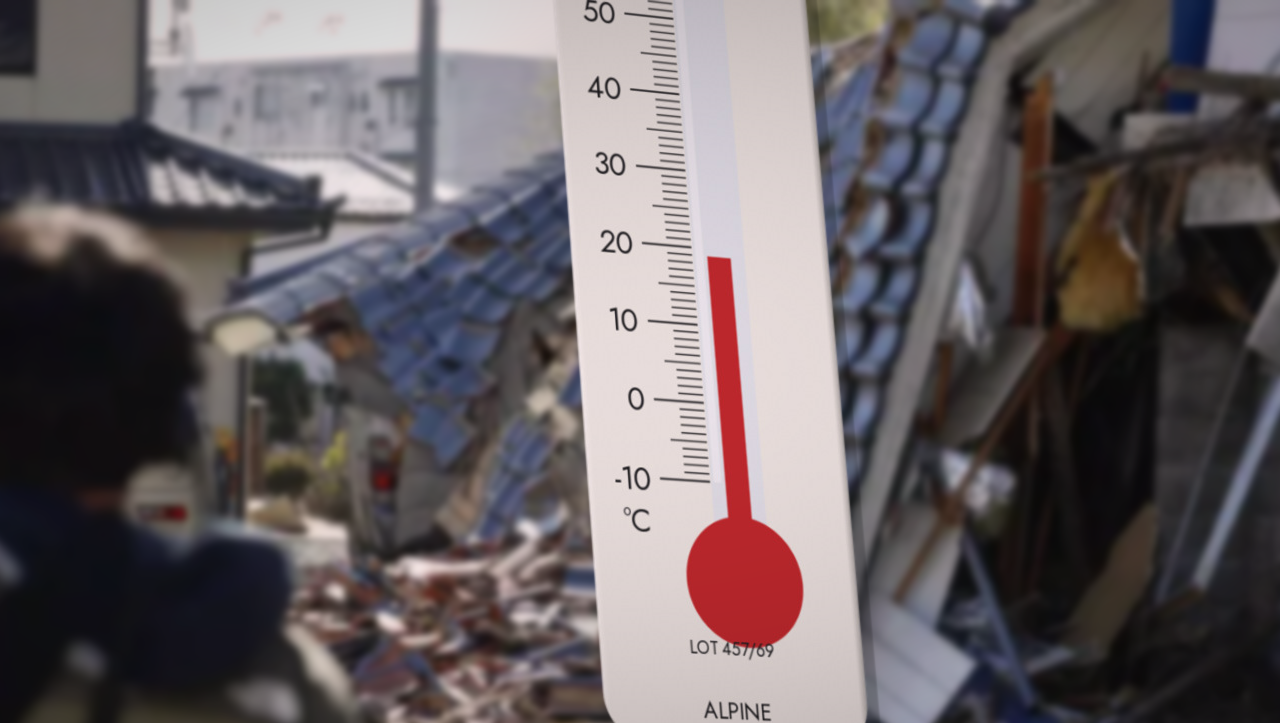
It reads value=19 unit=°C
